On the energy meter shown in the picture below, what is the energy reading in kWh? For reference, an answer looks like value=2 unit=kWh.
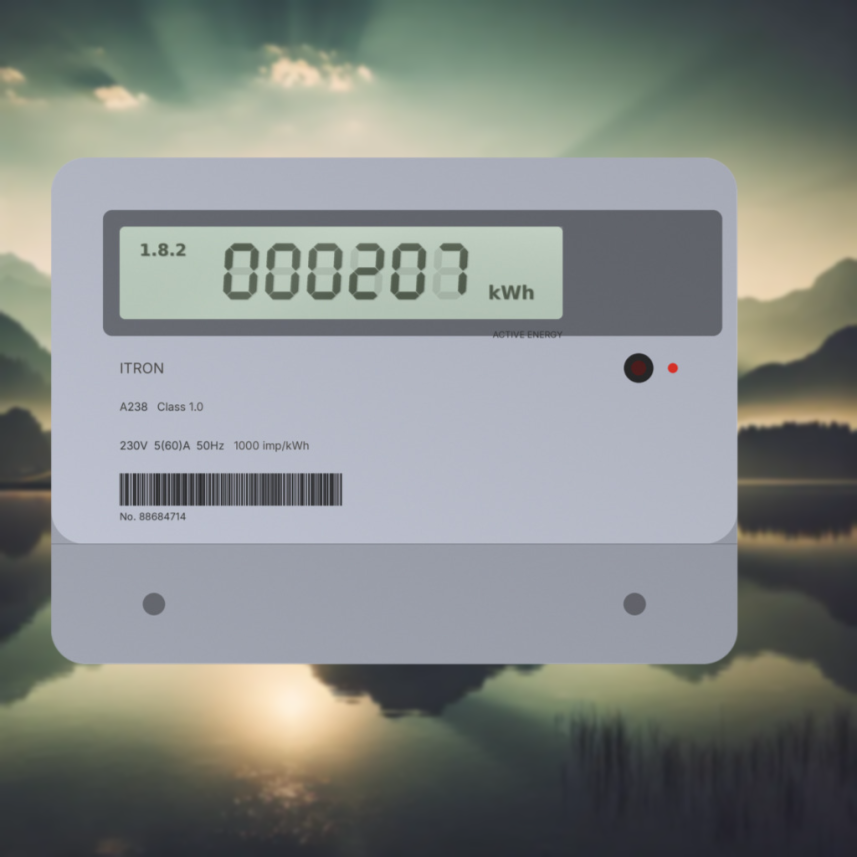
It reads value=207 unit=kWh
